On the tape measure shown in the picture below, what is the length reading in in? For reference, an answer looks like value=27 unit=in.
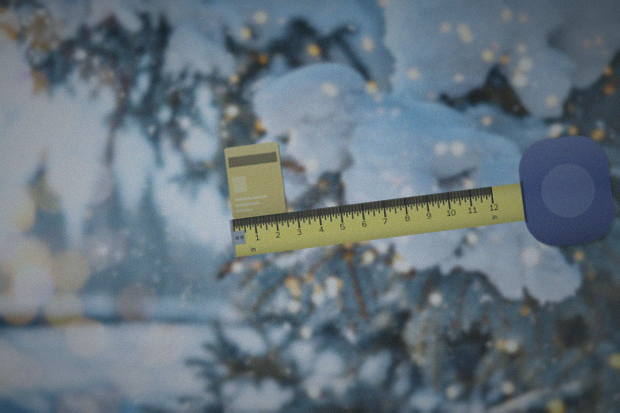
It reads value=2.5 unit=in
